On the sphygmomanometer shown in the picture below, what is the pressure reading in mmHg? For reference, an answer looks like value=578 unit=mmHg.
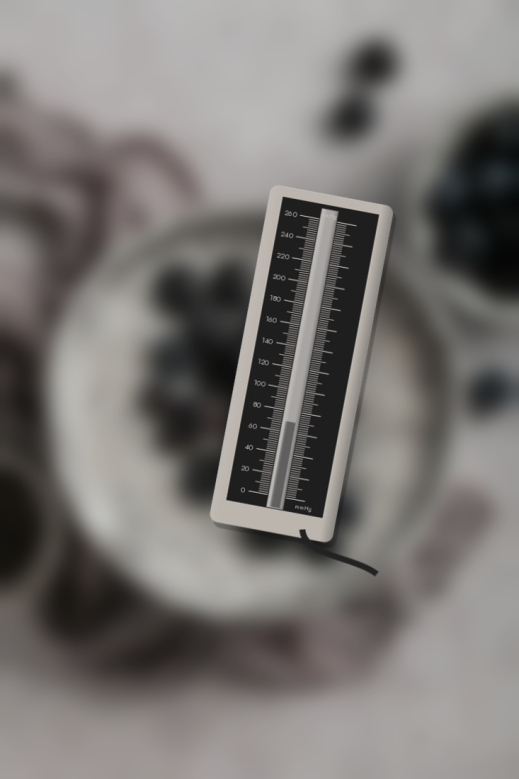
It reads value=70 unit=mmHg
